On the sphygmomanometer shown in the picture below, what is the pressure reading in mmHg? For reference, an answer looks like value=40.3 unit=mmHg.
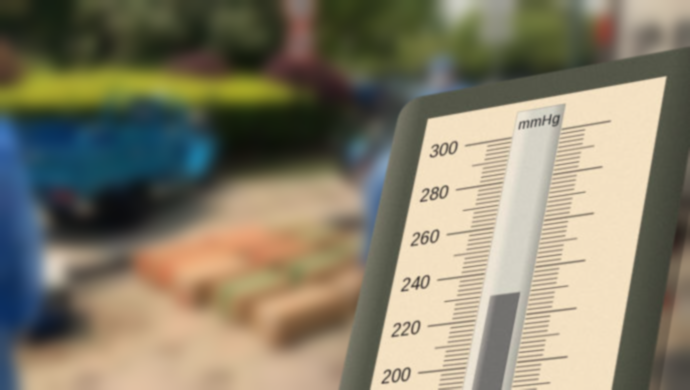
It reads value=230 unit=mmHg
